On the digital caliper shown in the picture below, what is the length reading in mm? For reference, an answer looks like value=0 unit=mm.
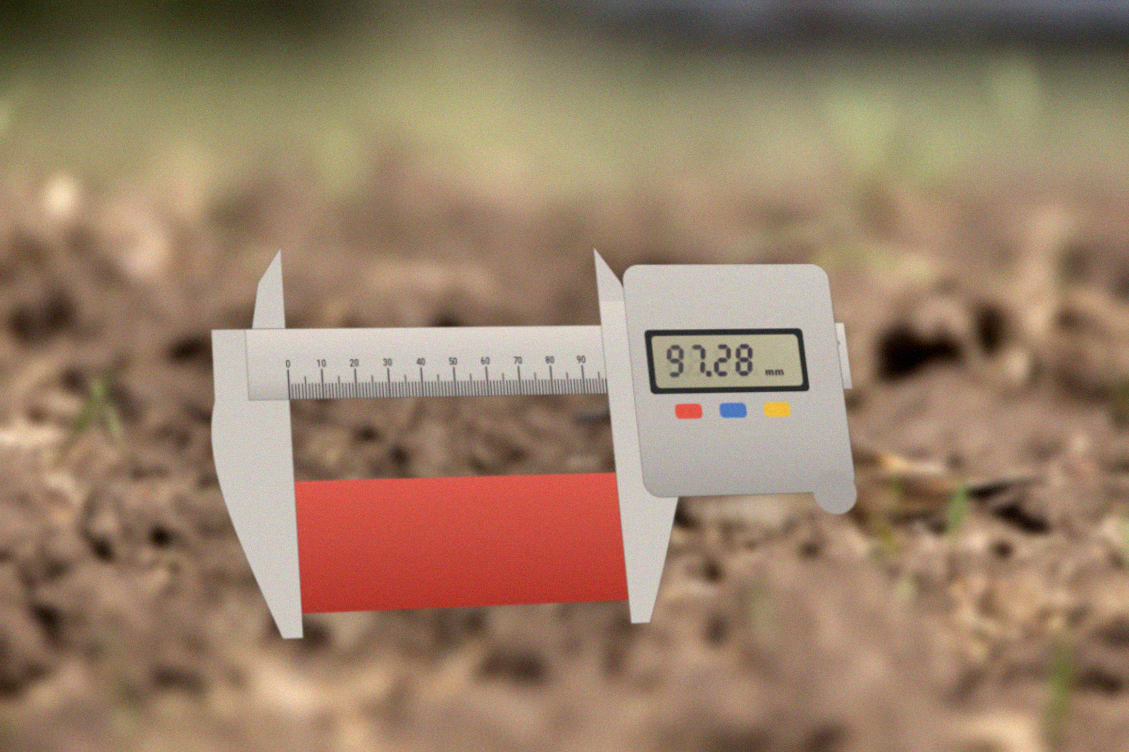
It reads value=97.28 unit=mm
